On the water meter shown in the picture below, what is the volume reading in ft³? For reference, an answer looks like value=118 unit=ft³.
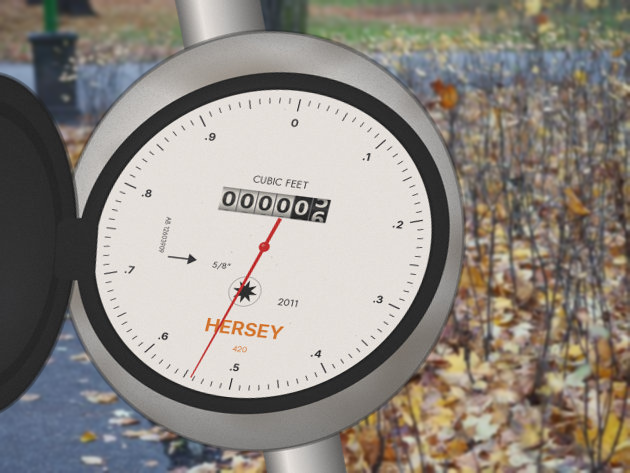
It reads value=5.54 unit=ft³
